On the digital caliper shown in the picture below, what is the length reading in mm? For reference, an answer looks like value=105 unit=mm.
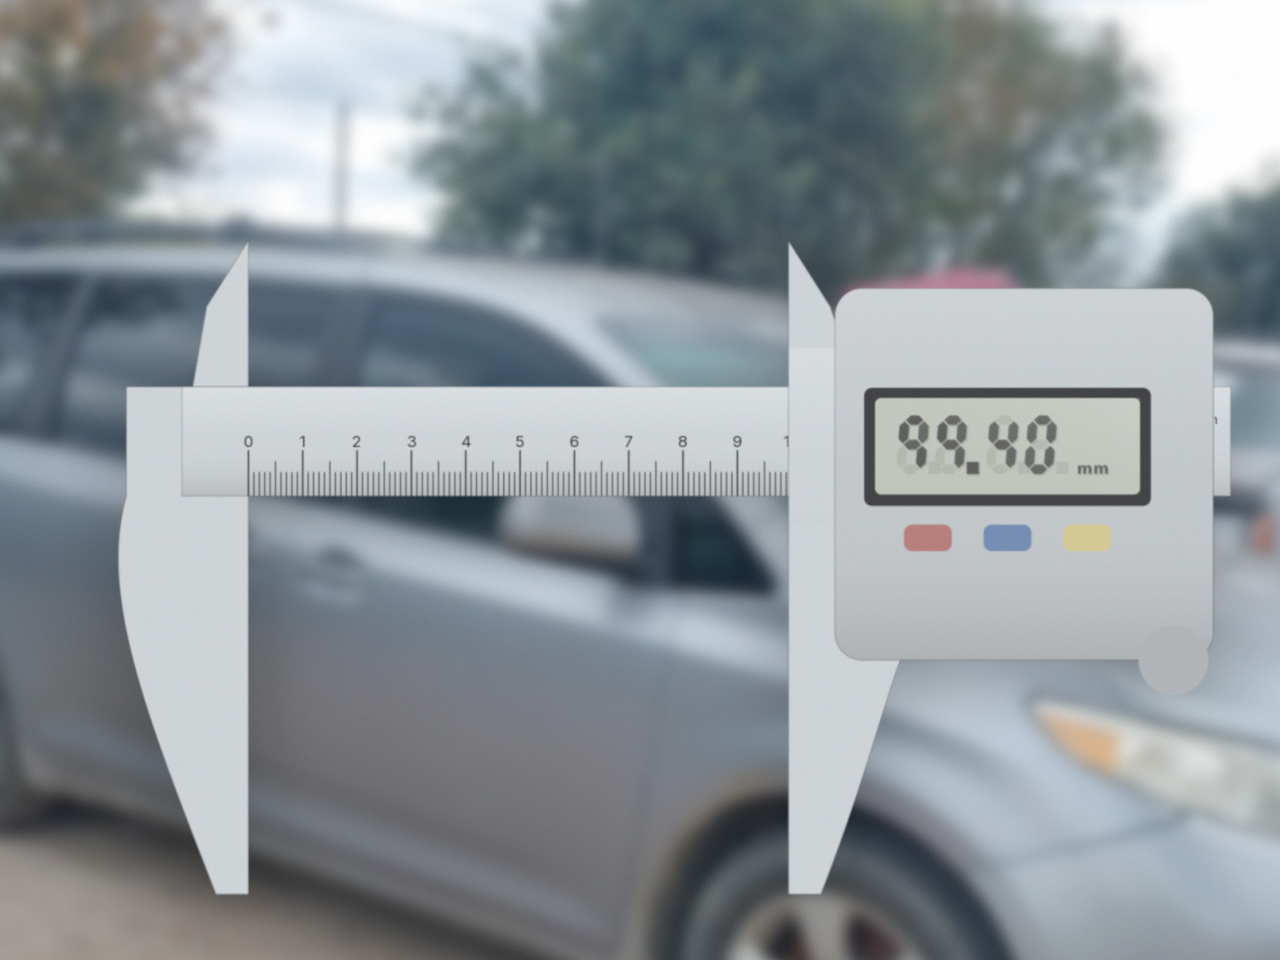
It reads value=99.40 unit=mm
